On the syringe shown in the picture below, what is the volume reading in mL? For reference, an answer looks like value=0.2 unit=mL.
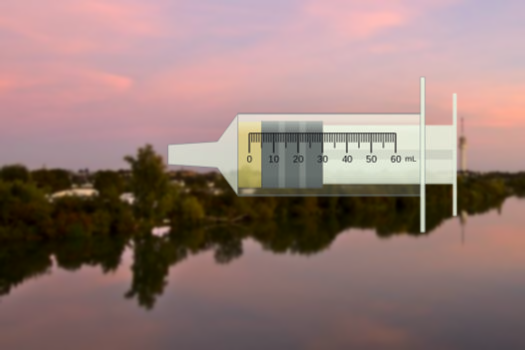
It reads value=5 unit=mL
